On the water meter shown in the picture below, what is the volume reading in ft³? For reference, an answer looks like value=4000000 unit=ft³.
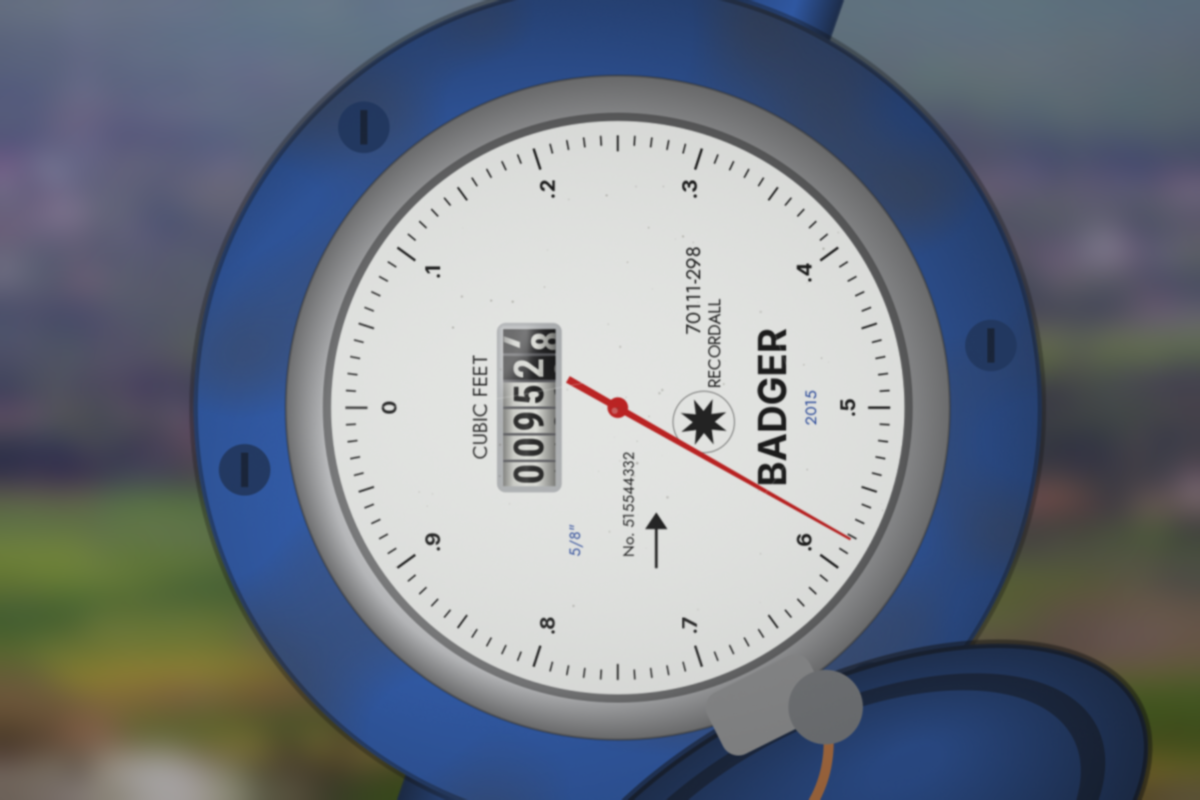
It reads value=9527.58 unit=ft³
